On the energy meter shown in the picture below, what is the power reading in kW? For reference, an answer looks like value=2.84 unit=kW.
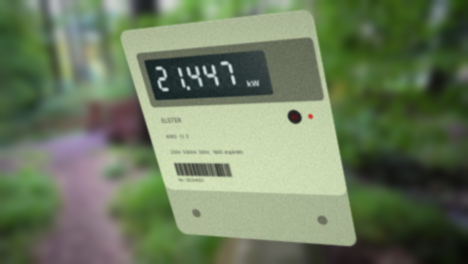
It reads value=21.447 unit=kW
